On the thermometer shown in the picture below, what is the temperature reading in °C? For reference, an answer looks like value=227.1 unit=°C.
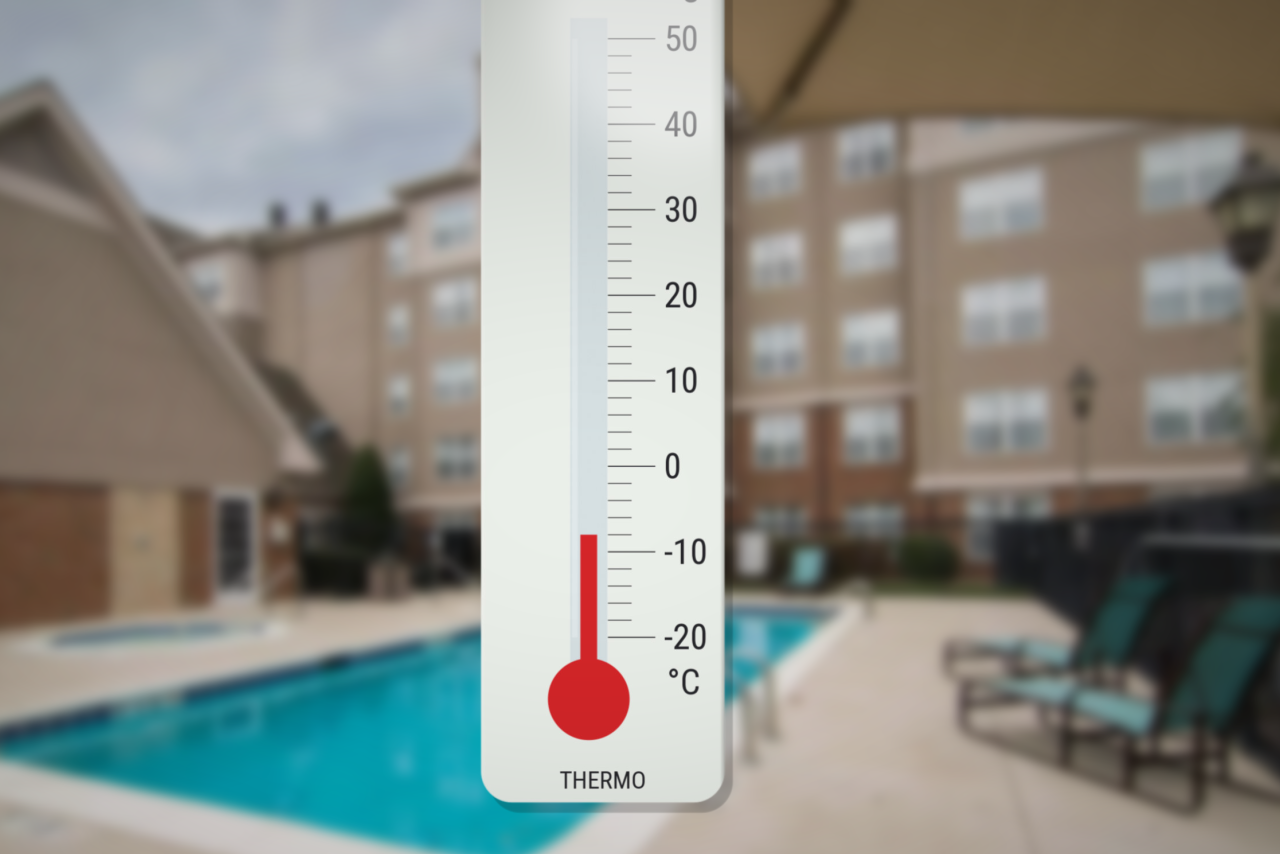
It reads value=-8 unit=°C
